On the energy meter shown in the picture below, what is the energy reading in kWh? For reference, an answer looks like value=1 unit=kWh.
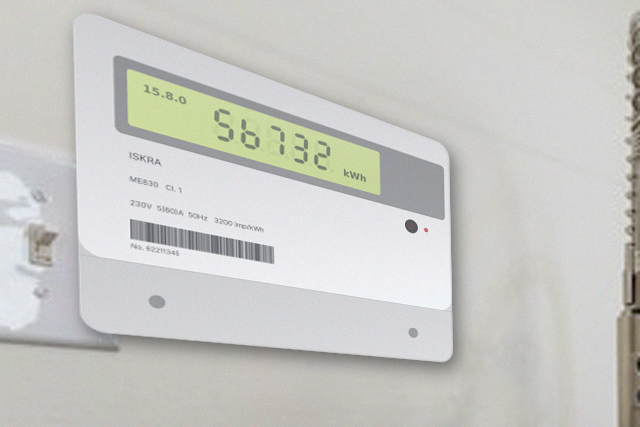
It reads value=56732 unit=kWh
